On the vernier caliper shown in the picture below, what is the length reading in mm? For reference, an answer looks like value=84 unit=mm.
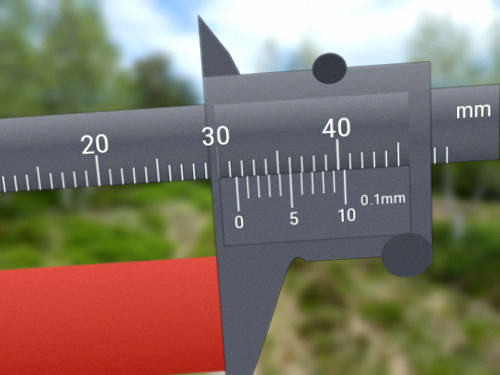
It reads value=31.5 unit=mm
